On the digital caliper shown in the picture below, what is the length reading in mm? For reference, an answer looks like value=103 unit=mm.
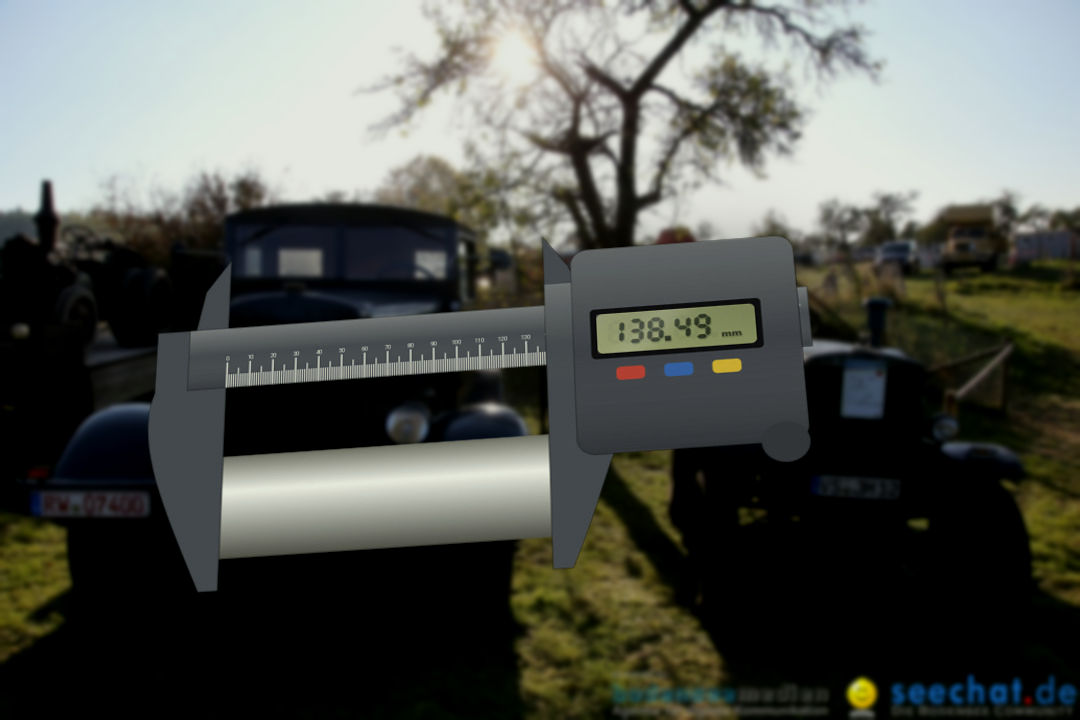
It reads value=138.49 unit=mm
